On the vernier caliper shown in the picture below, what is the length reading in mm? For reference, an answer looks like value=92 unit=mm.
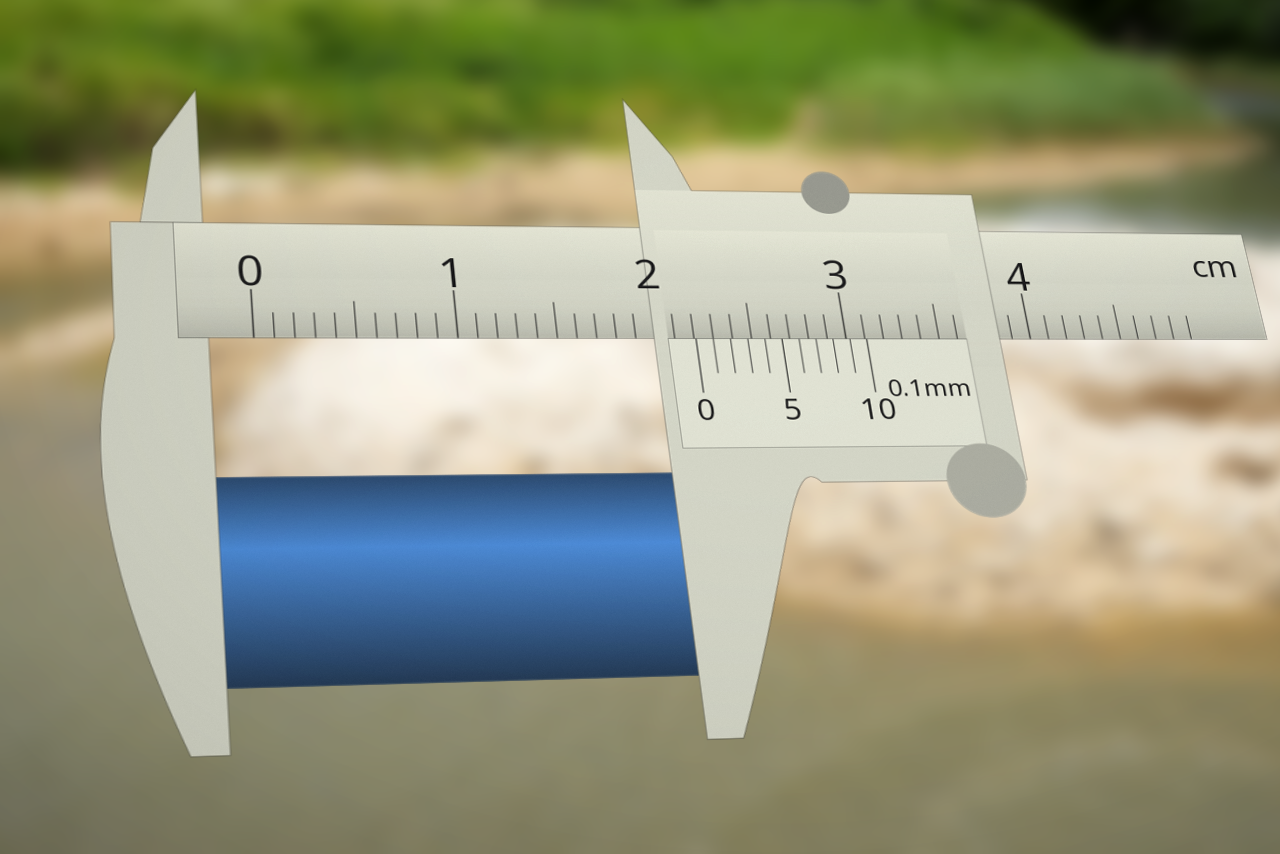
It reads value=22.1 unit=mm
